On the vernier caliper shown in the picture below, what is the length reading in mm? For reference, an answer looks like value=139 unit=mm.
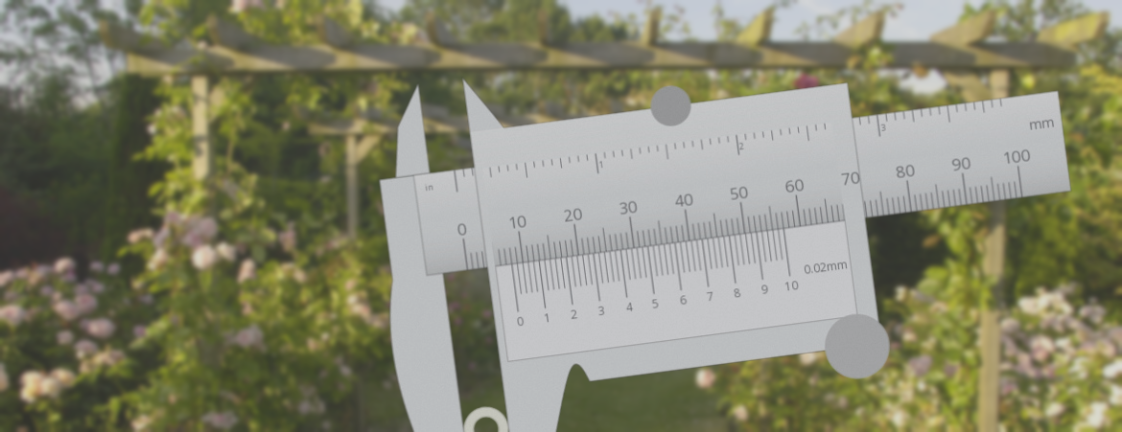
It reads value=8.0 unit=mm
